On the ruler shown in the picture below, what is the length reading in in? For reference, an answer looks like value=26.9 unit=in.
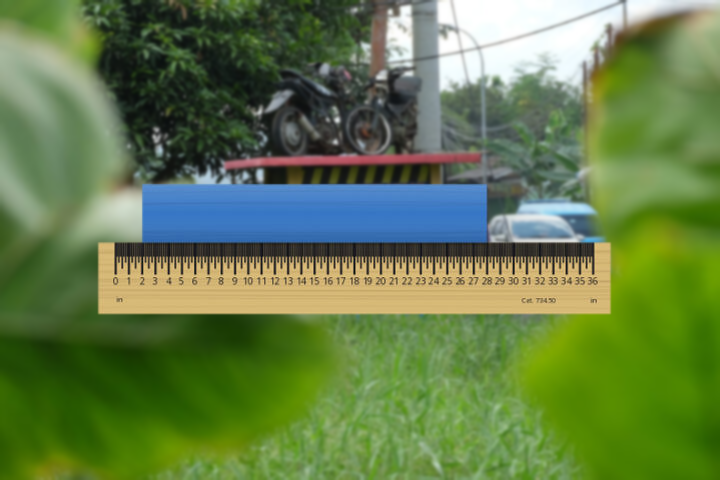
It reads value=26 unit=in
